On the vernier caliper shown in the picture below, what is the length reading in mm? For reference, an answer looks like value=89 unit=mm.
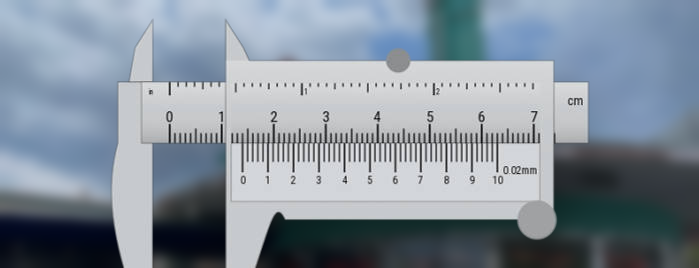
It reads value=14.0 unit=mm
